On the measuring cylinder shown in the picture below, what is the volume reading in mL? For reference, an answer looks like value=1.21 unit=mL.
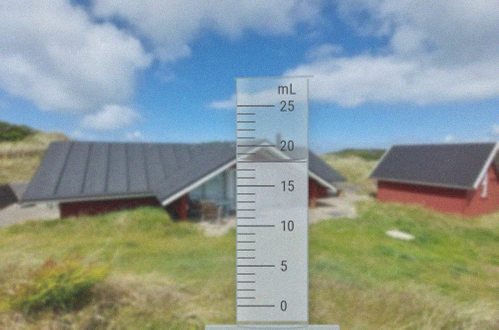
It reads value=18 unit=mL
